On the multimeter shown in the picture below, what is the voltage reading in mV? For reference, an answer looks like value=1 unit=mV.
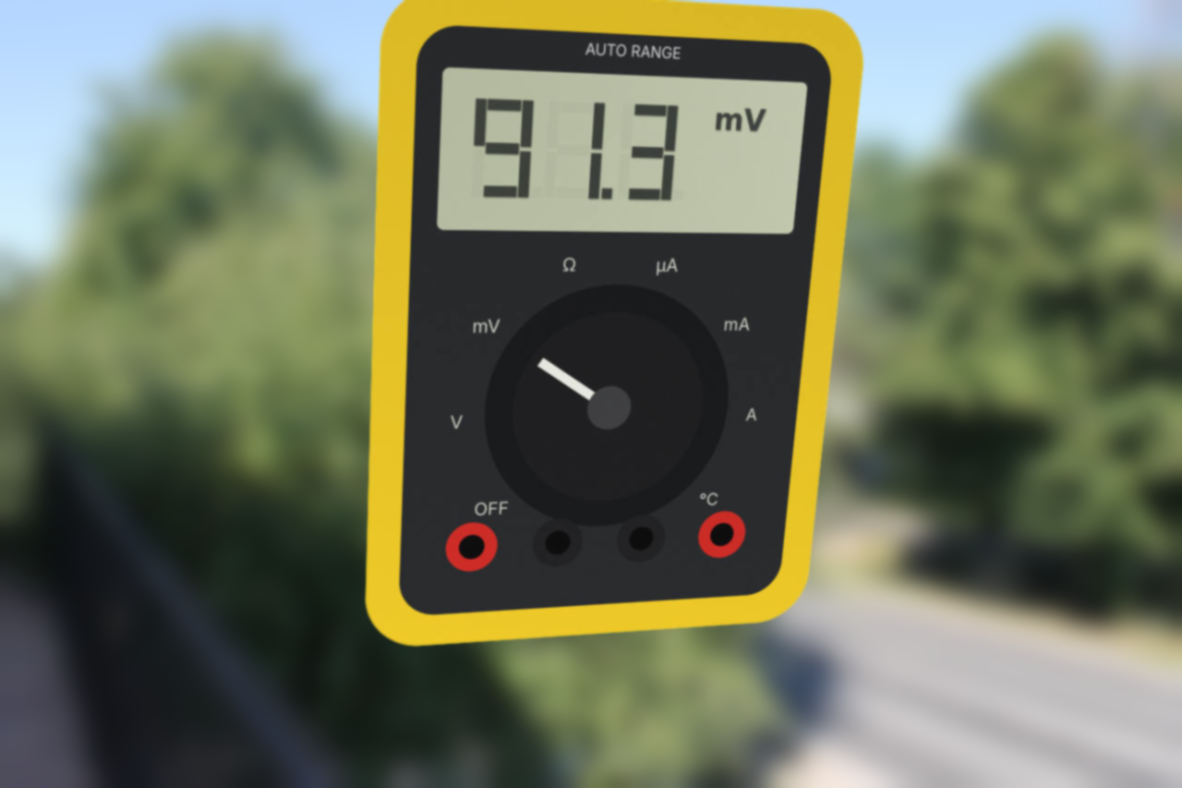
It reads value=91.3 unit=mV
